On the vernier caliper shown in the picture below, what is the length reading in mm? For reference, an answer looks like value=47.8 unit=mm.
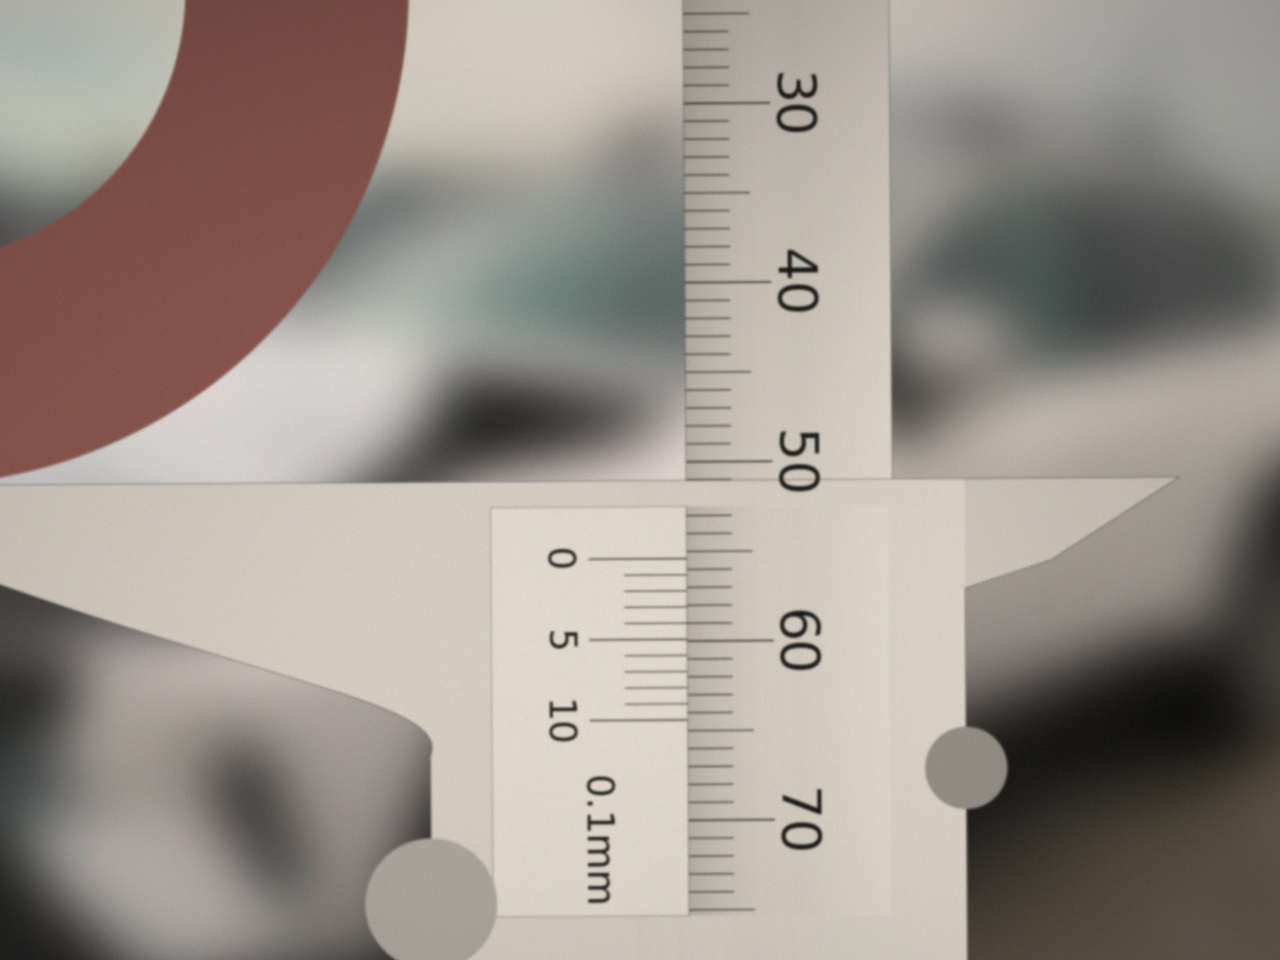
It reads value=55.4 unit=mm
